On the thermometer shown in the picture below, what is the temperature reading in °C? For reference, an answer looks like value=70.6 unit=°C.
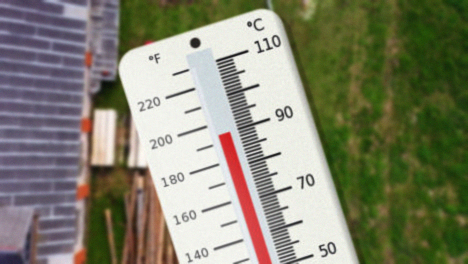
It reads value=90 unit=°C
